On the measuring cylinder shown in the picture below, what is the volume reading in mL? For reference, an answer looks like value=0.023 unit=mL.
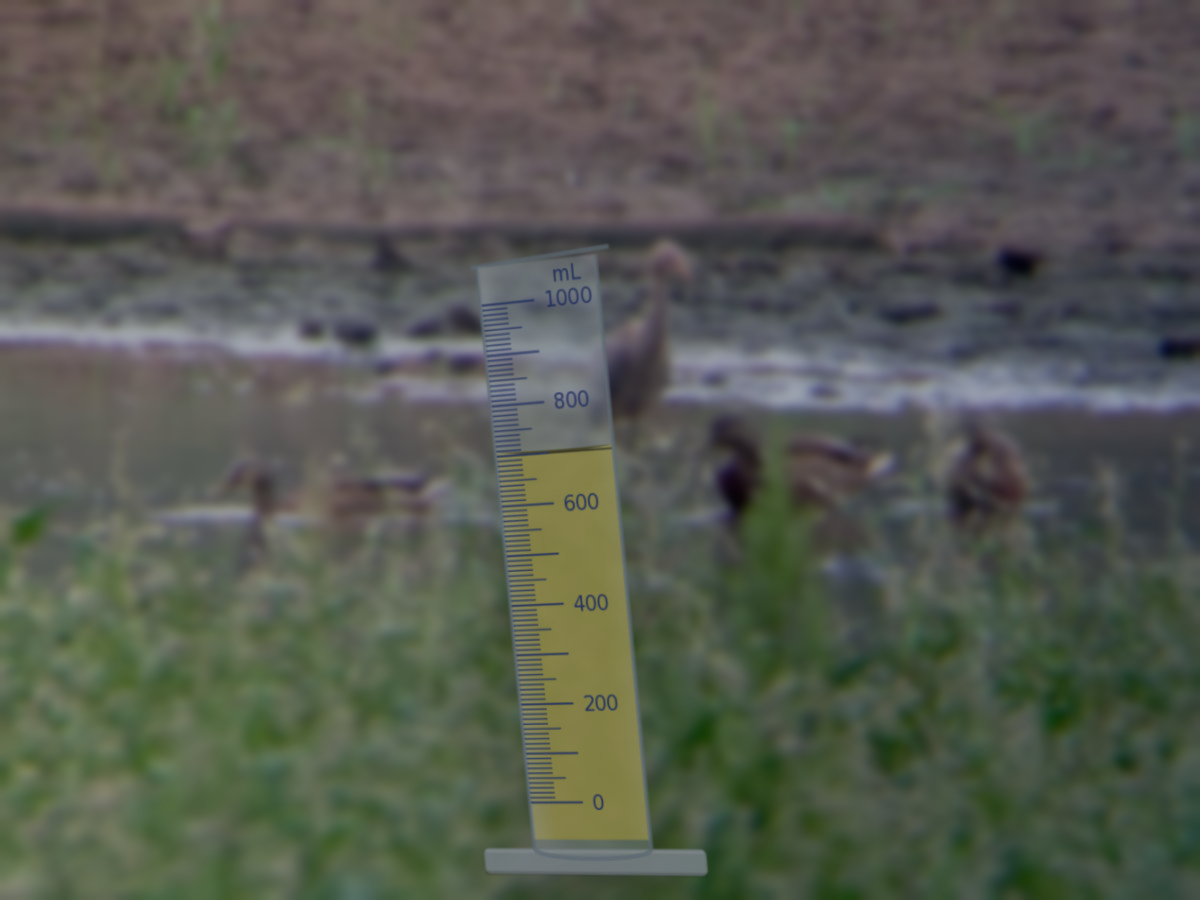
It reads value=700 unit=mL
